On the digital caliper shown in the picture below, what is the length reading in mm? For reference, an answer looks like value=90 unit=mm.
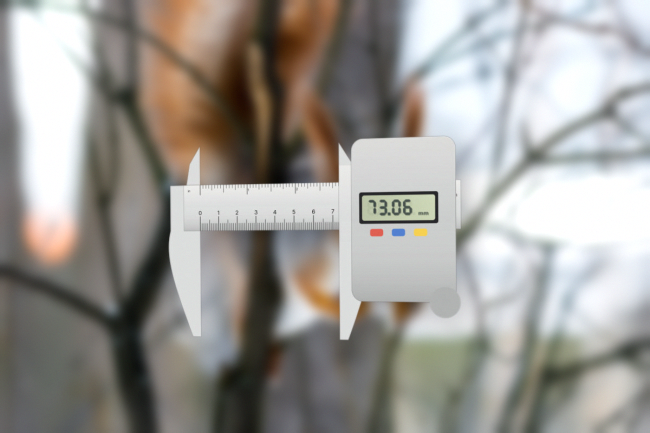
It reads value=73.06 unit=mm
